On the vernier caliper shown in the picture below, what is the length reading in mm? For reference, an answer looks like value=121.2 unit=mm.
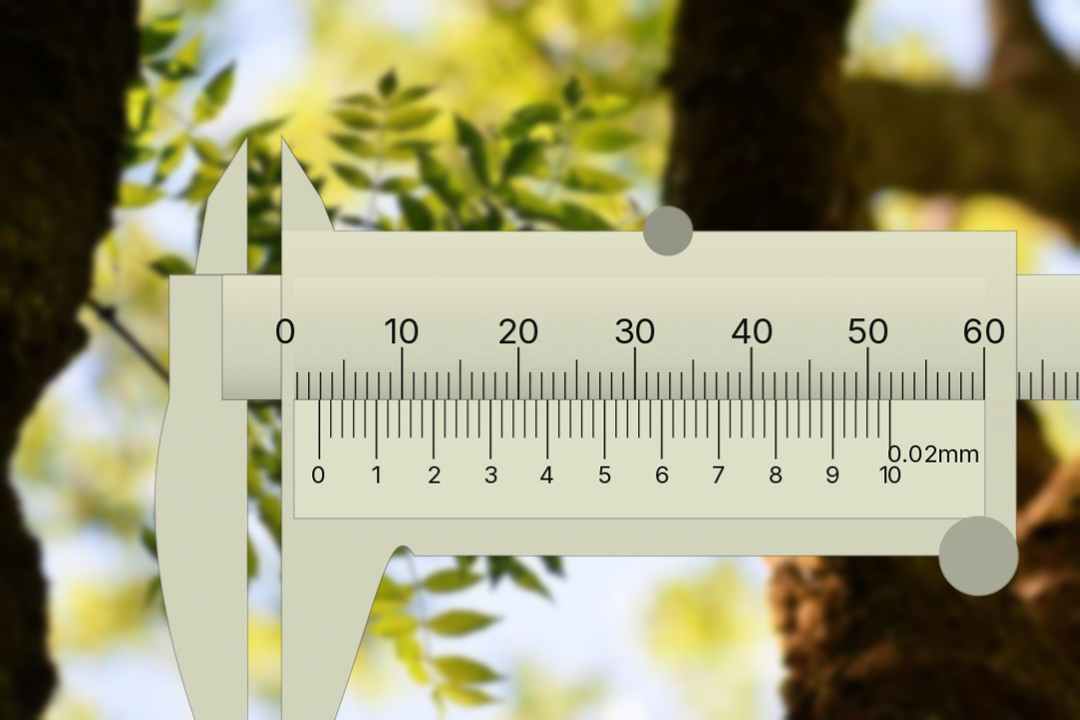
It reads value=2.9 unit=mm
